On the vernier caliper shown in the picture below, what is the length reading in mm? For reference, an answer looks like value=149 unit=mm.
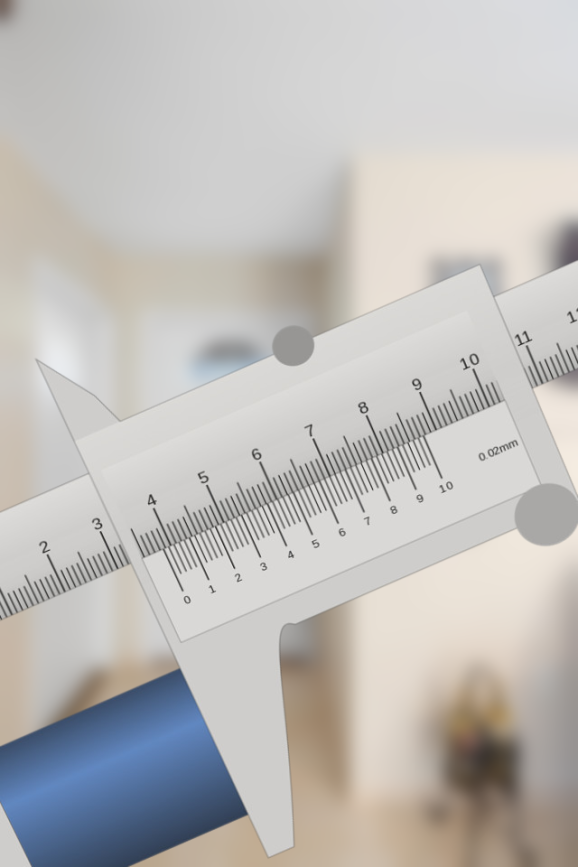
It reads value=38.6 unit=mm
